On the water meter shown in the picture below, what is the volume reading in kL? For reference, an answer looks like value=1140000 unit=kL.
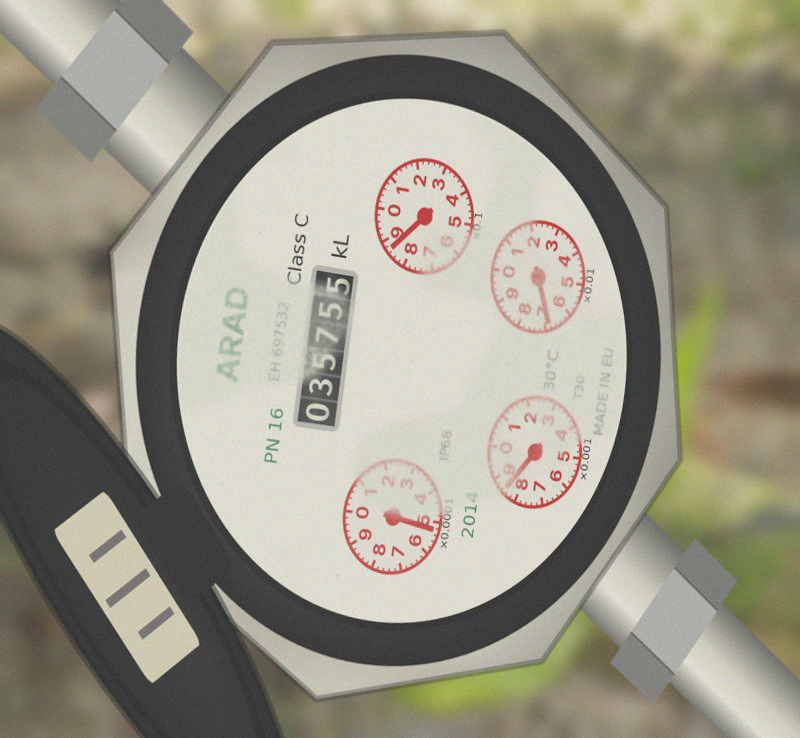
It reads value=35754.8685 unit=kL
